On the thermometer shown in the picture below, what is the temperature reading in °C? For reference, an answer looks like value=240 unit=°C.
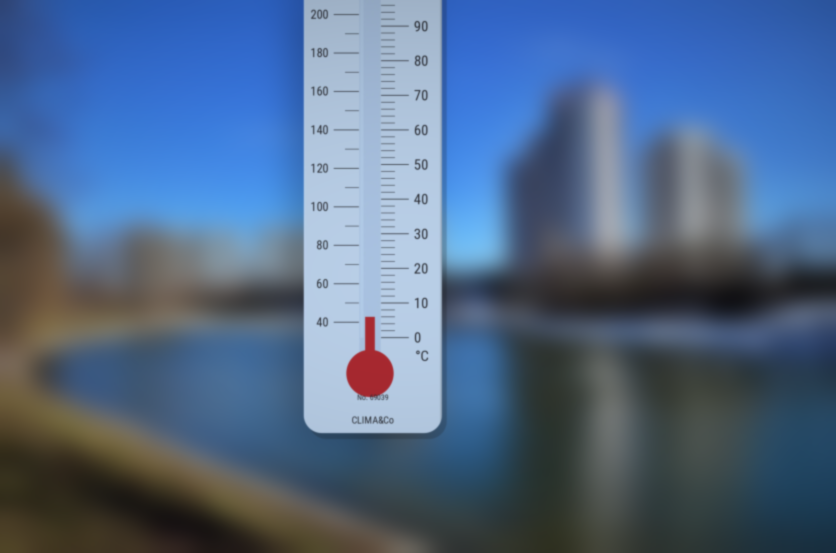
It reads value=6 unit=°C
